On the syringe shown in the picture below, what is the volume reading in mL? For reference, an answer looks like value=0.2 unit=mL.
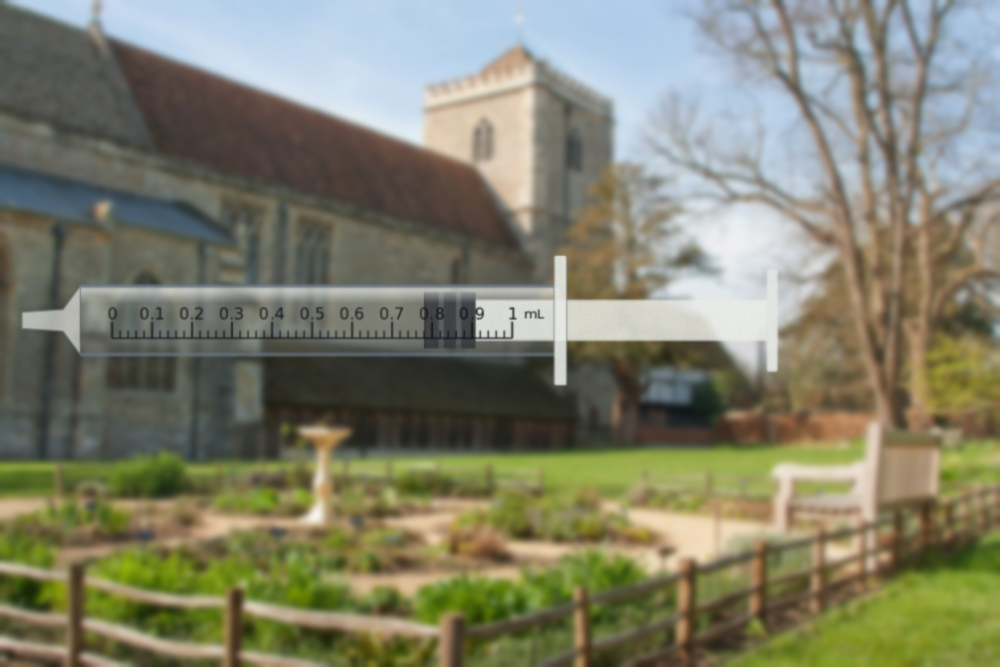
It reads value=0.78 unit=mL
